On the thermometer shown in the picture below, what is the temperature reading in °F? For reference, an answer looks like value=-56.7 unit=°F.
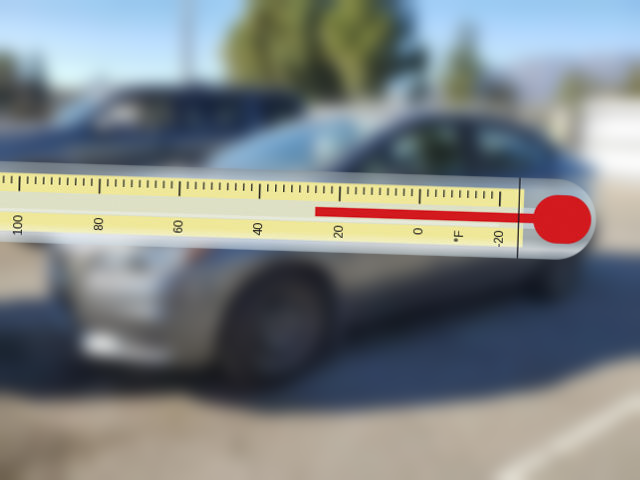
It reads value=26 unit=°F
